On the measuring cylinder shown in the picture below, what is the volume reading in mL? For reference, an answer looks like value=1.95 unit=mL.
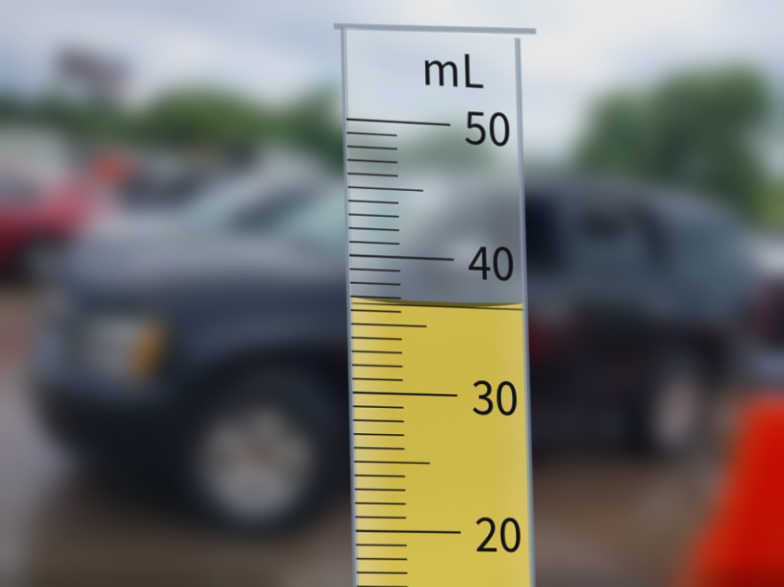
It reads value=36.5 unit=mL
